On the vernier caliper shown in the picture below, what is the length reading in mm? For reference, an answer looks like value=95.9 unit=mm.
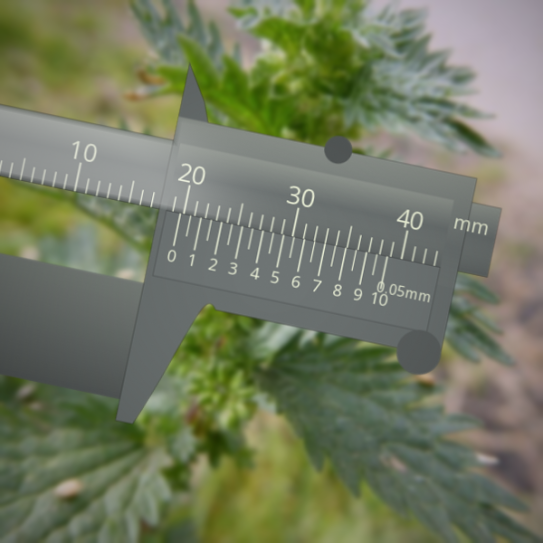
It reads value=19.7 unit=mm
